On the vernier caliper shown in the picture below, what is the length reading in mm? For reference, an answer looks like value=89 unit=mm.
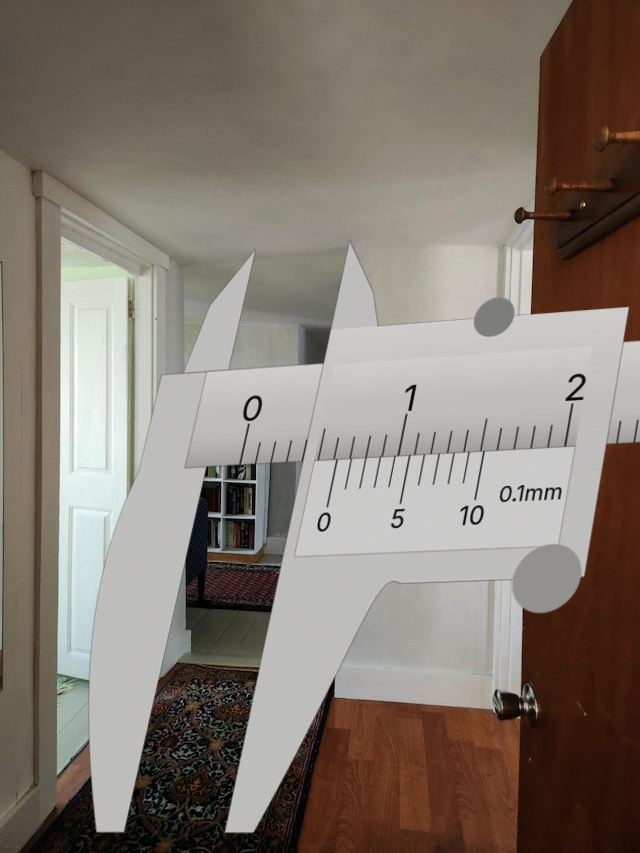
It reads value=6.2 unit=mm
